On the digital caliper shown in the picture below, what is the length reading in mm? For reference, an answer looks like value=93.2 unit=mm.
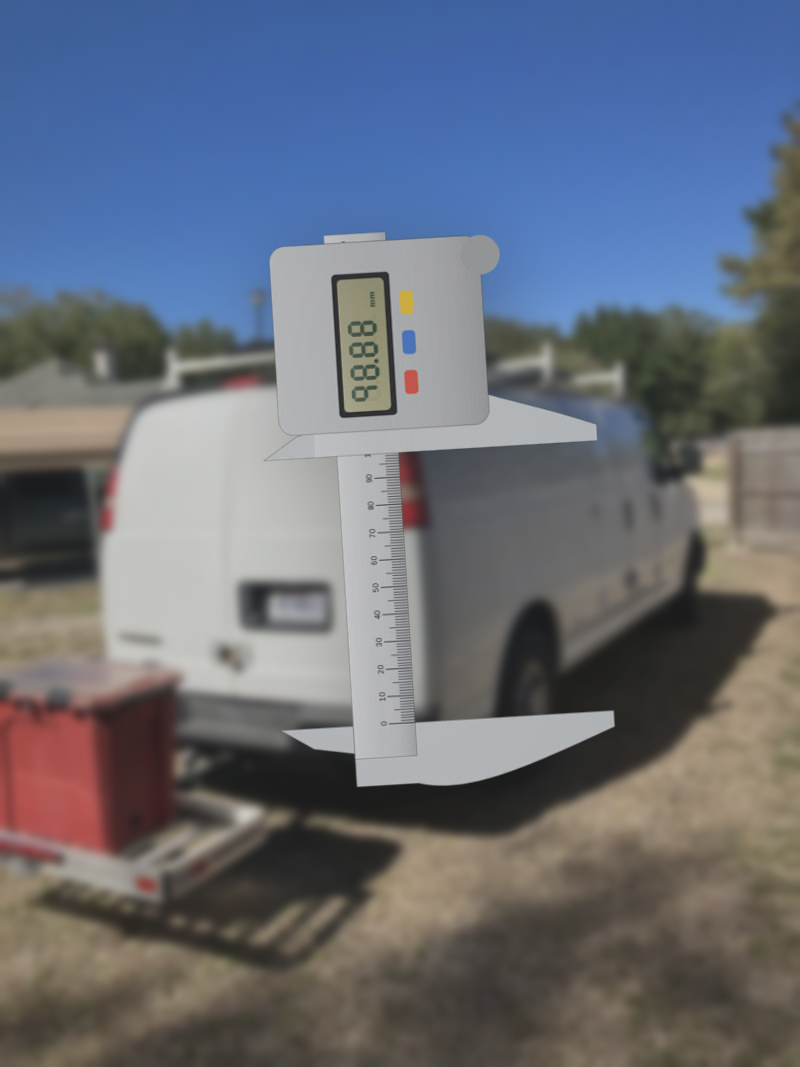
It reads value=98.88 unit=mm
